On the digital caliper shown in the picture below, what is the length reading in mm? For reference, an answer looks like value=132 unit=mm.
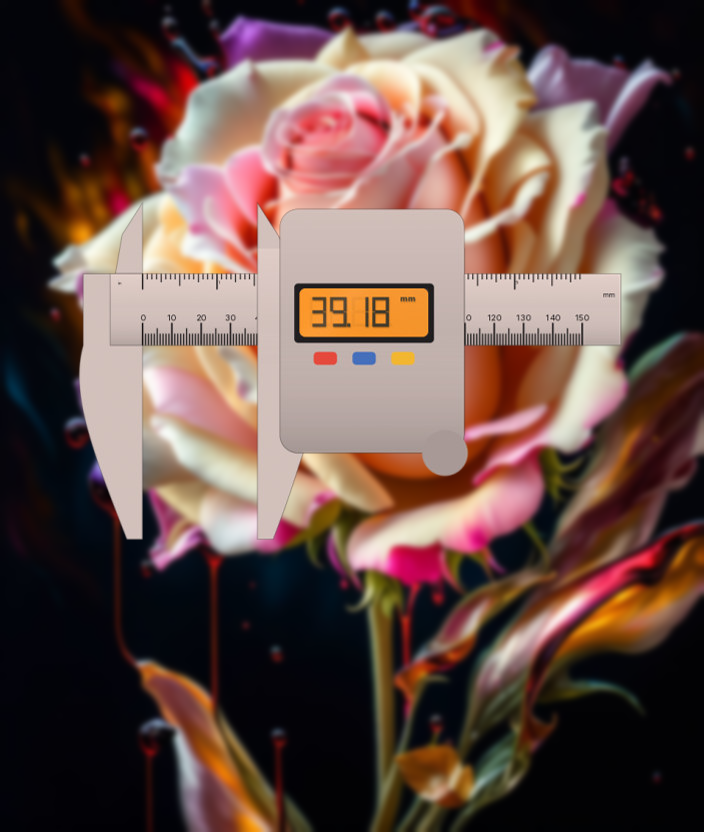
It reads value=39.18 unit=mm
